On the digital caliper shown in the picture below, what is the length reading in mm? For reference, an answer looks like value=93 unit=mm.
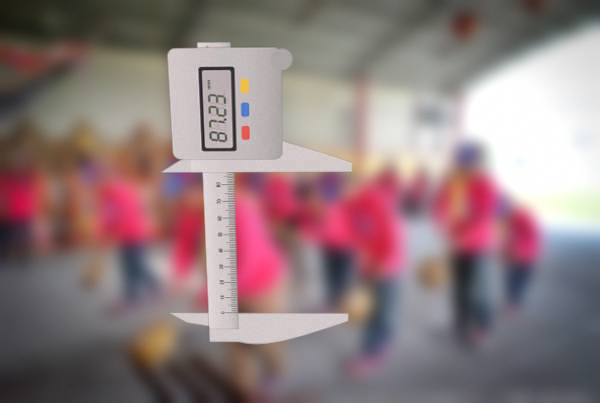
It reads value=87.23 unit=mm
